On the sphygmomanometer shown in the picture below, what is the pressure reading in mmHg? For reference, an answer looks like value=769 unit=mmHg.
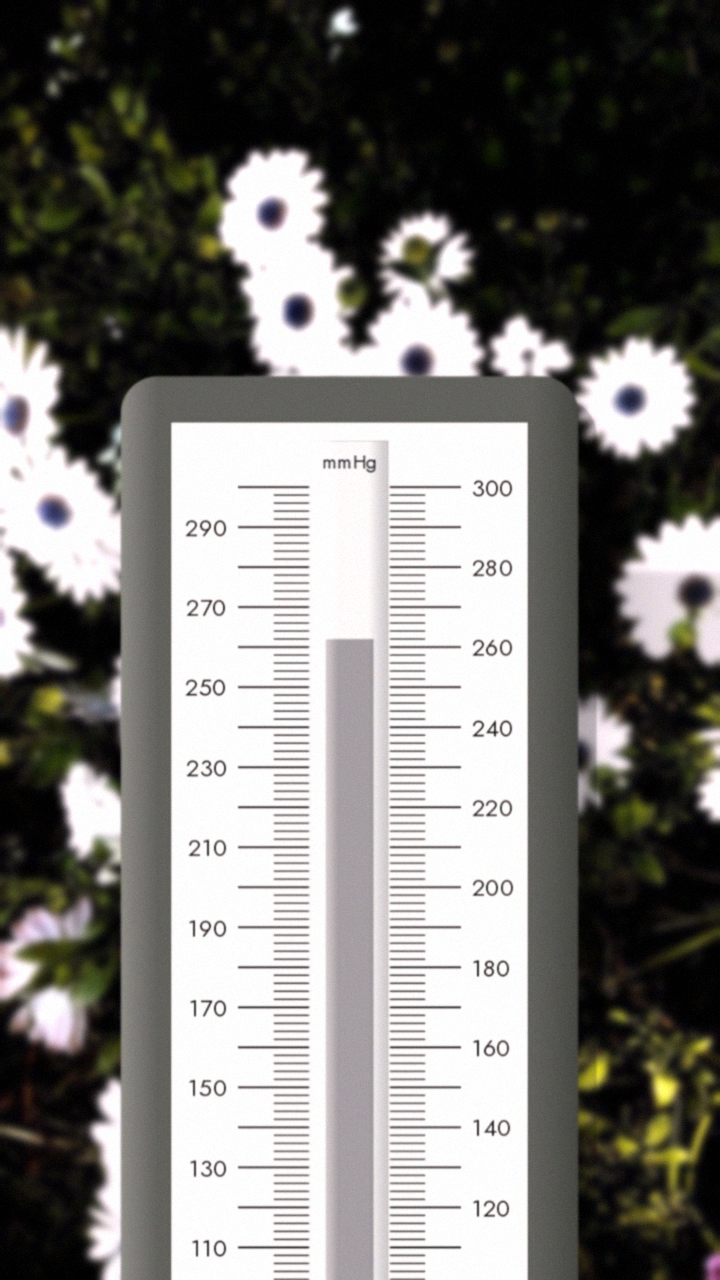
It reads value=262 unit=mmHg
